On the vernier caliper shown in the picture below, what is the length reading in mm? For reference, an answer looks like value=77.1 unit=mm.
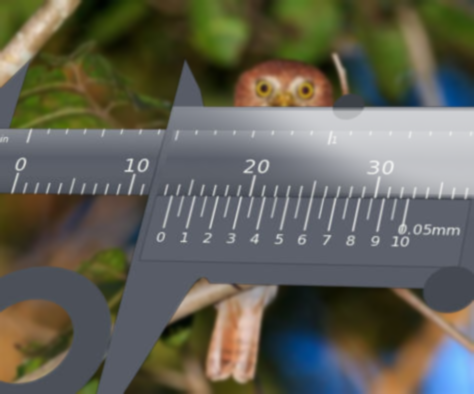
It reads value=13.6 unit=mm
